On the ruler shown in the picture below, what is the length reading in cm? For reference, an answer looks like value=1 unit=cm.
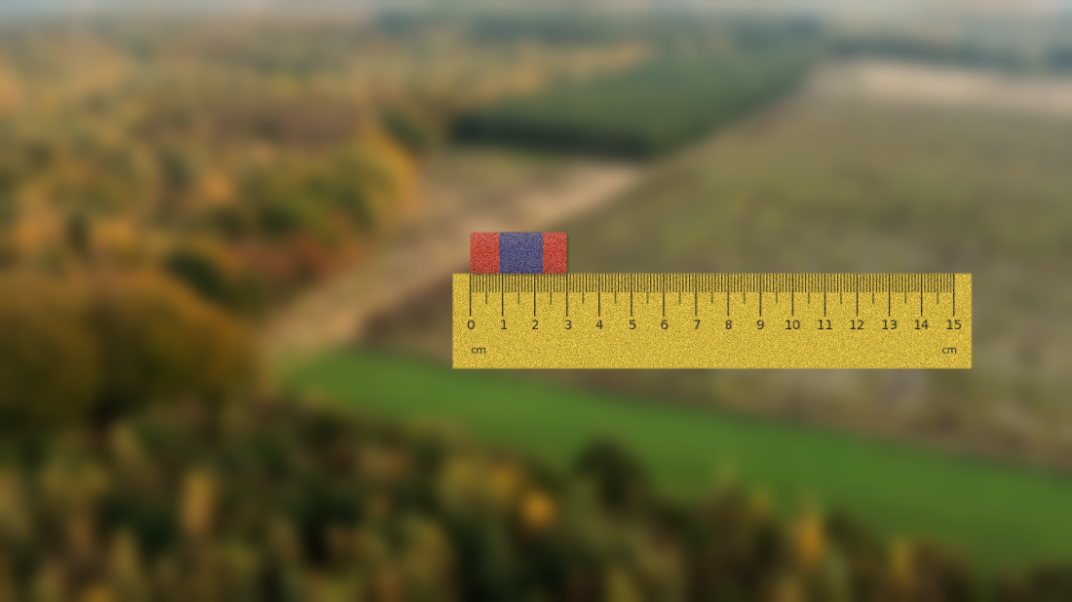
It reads value=3 unit=cm
